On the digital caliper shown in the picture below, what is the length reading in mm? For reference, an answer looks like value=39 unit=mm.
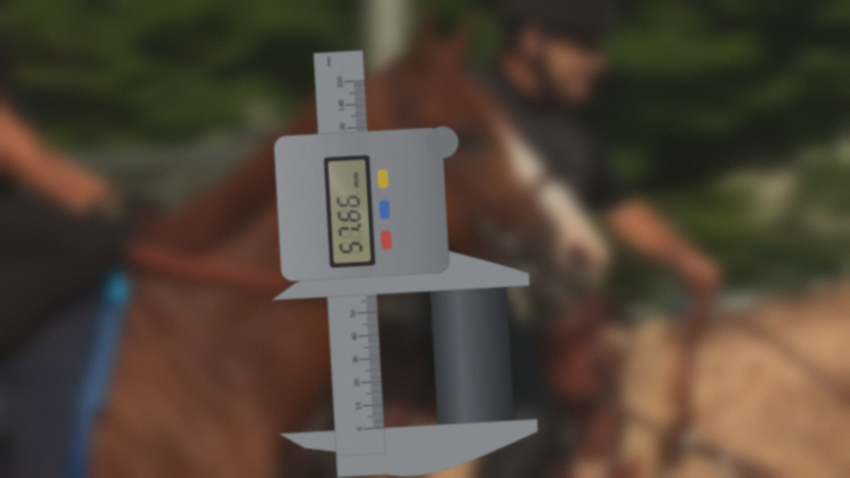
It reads value=57.66 unit=mm
